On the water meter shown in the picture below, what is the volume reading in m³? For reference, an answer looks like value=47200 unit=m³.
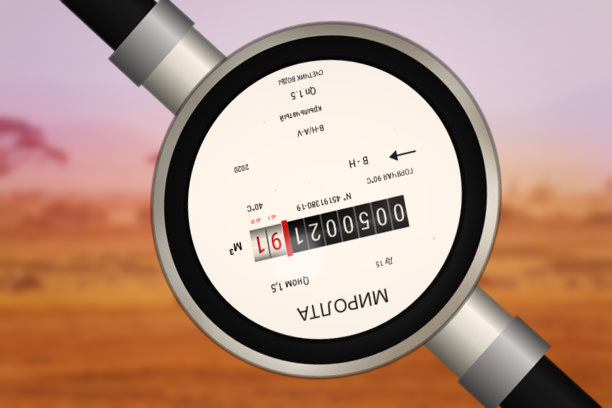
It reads value=50021.91 unit=m³
